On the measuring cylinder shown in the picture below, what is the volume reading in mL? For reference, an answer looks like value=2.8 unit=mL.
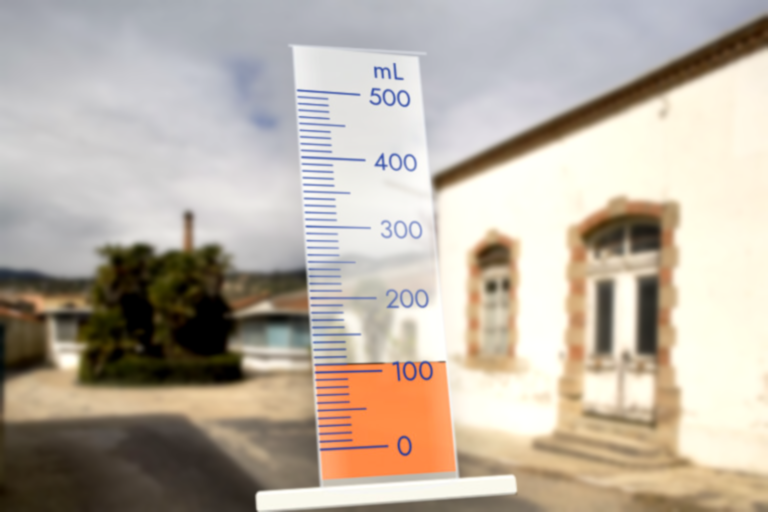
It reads value=110 unit=mL
